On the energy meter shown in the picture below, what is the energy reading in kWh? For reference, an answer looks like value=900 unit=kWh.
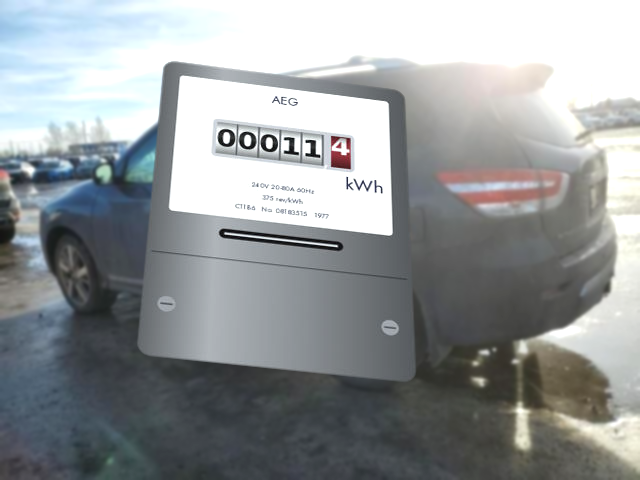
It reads value=11.4 unit=kWh
